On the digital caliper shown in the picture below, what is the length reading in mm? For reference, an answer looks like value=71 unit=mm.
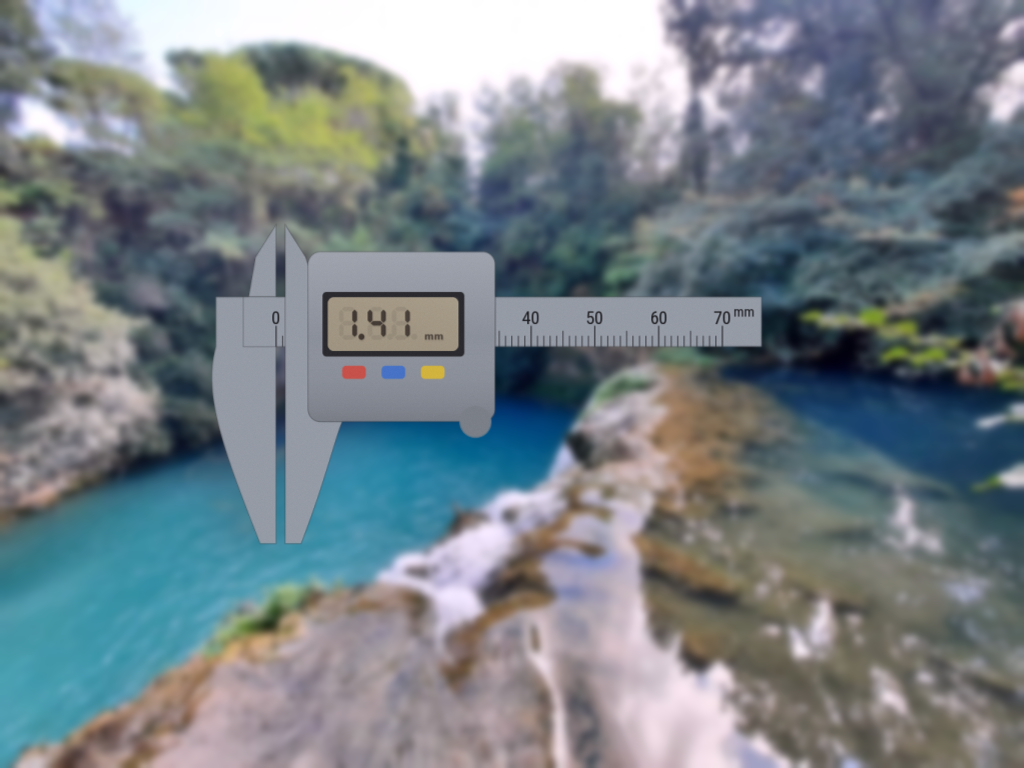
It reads value=1.41 unit=mm
